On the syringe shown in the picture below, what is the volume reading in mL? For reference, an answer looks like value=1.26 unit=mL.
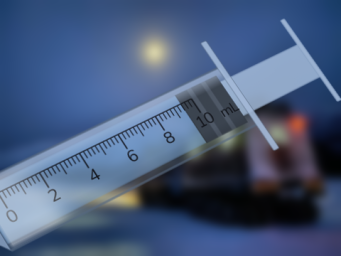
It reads value=9.4 unit=mL
